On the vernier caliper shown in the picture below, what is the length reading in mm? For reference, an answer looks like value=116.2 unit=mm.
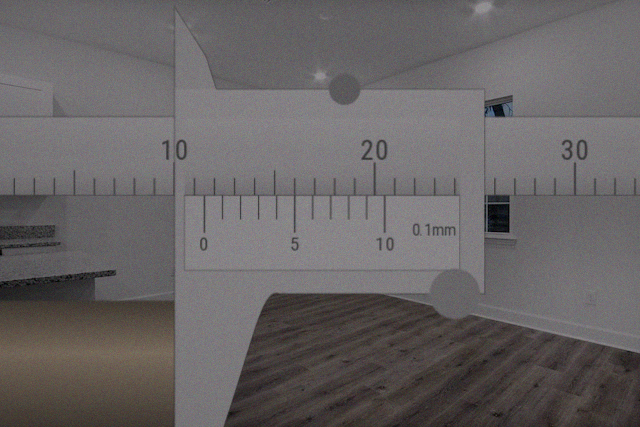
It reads value=11.5 unit=mm
